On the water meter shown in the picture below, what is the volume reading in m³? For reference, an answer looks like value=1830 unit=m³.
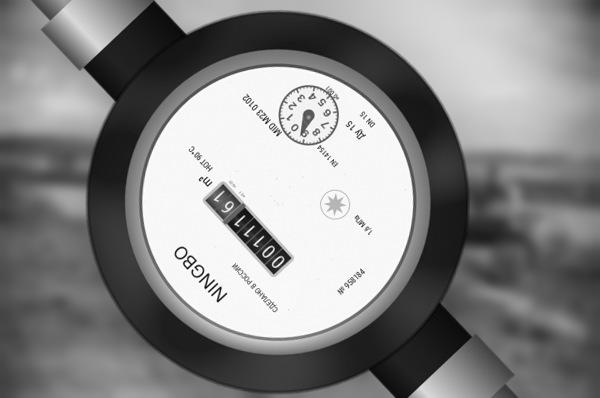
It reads value=111.609 unit=m³
